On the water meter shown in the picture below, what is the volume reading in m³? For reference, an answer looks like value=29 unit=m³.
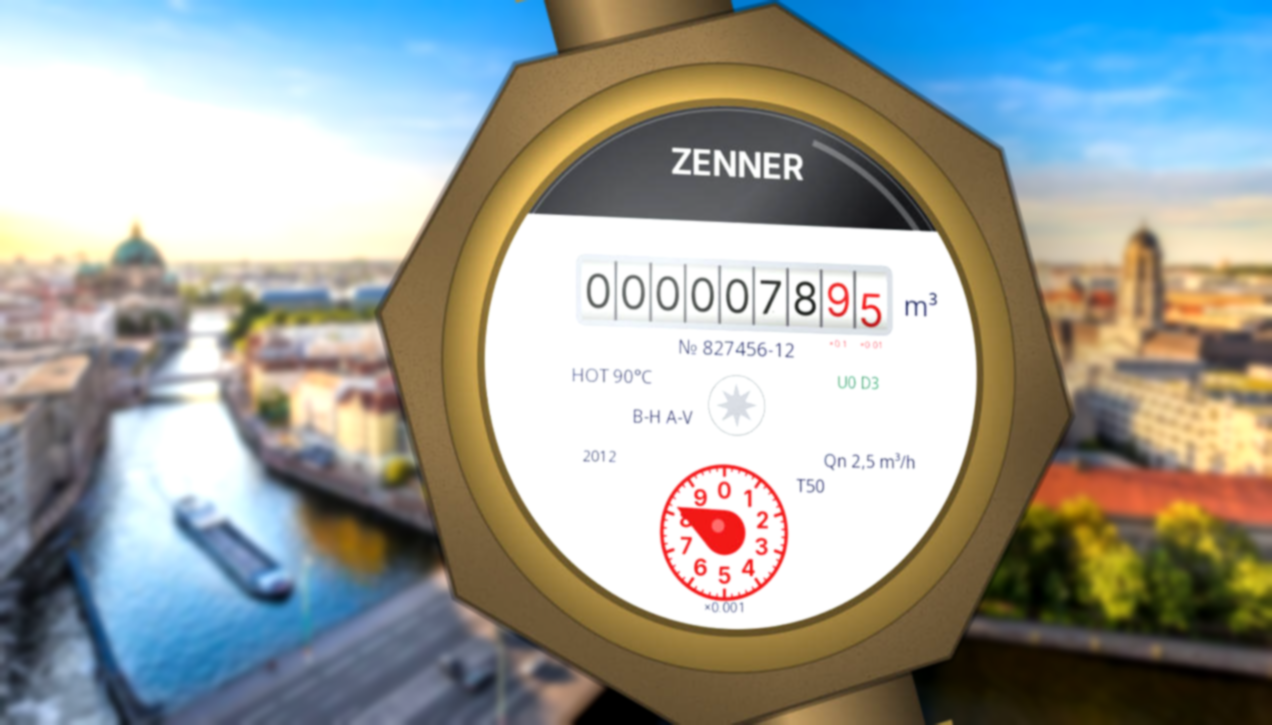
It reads value=78.948 unit=m³
